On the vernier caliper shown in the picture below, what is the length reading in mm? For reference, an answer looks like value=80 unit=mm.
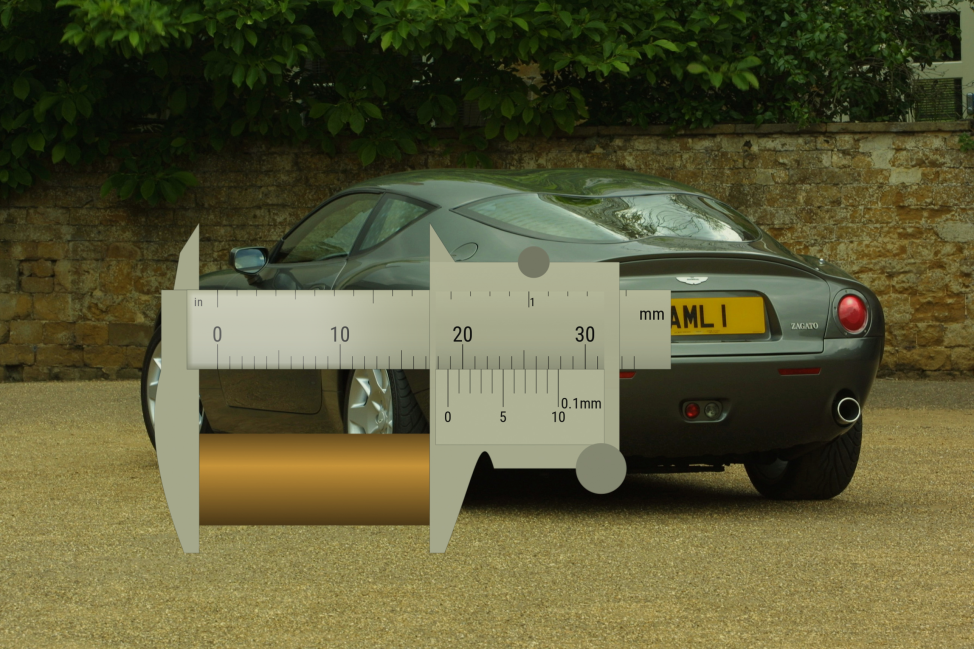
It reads value=18.8 unit=mm
